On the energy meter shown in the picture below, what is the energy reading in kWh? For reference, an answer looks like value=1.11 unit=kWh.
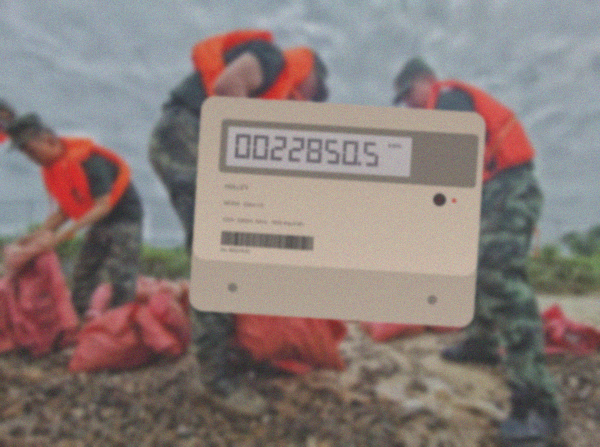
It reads value=22850.5 unit=kWh
